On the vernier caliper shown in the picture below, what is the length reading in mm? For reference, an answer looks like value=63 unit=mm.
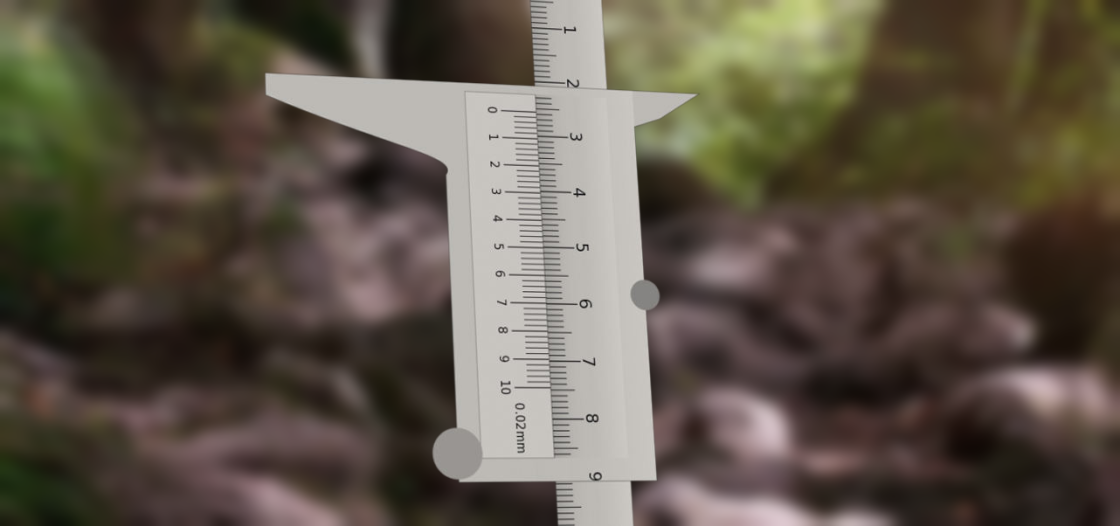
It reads value=25.6 unit=mm
